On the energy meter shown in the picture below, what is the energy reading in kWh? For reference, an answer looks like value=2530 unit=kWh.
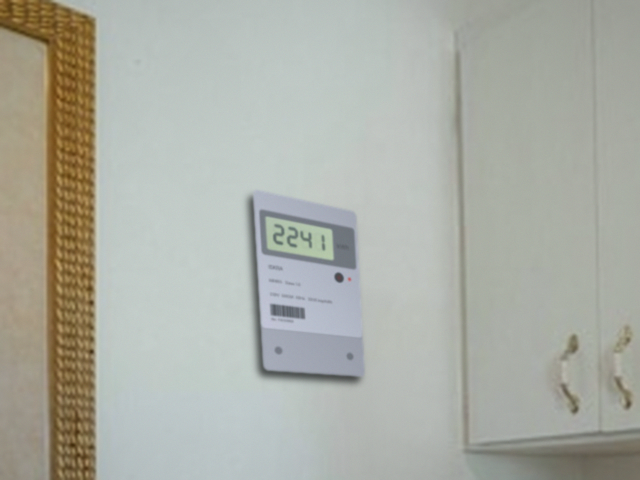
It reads value=2241 unit=kWh
